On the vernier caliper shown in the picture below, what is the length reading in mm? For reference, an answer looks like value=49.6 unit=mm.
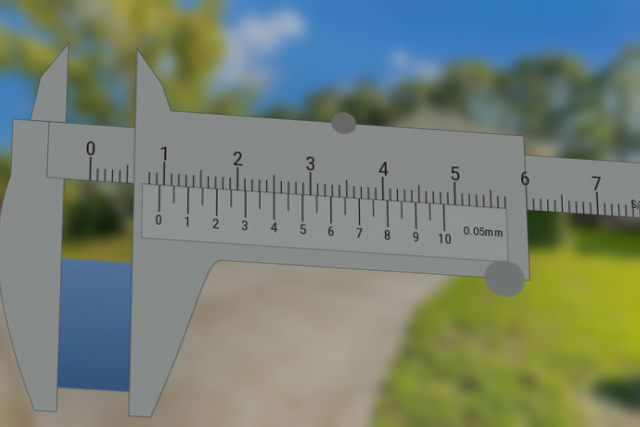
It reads value=9.4 unit=mm
